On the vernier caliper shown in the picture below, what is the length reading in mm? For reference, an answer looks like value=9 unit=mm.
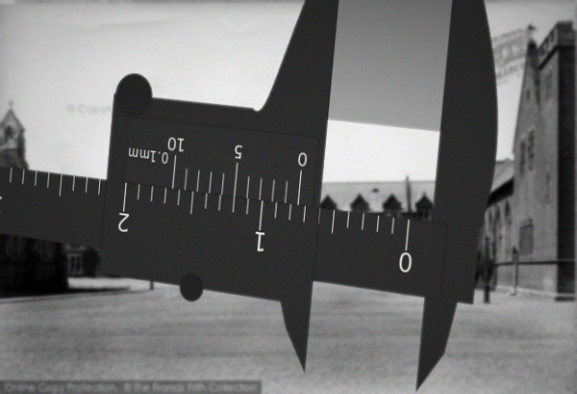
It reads value=7.5 unit=mm
